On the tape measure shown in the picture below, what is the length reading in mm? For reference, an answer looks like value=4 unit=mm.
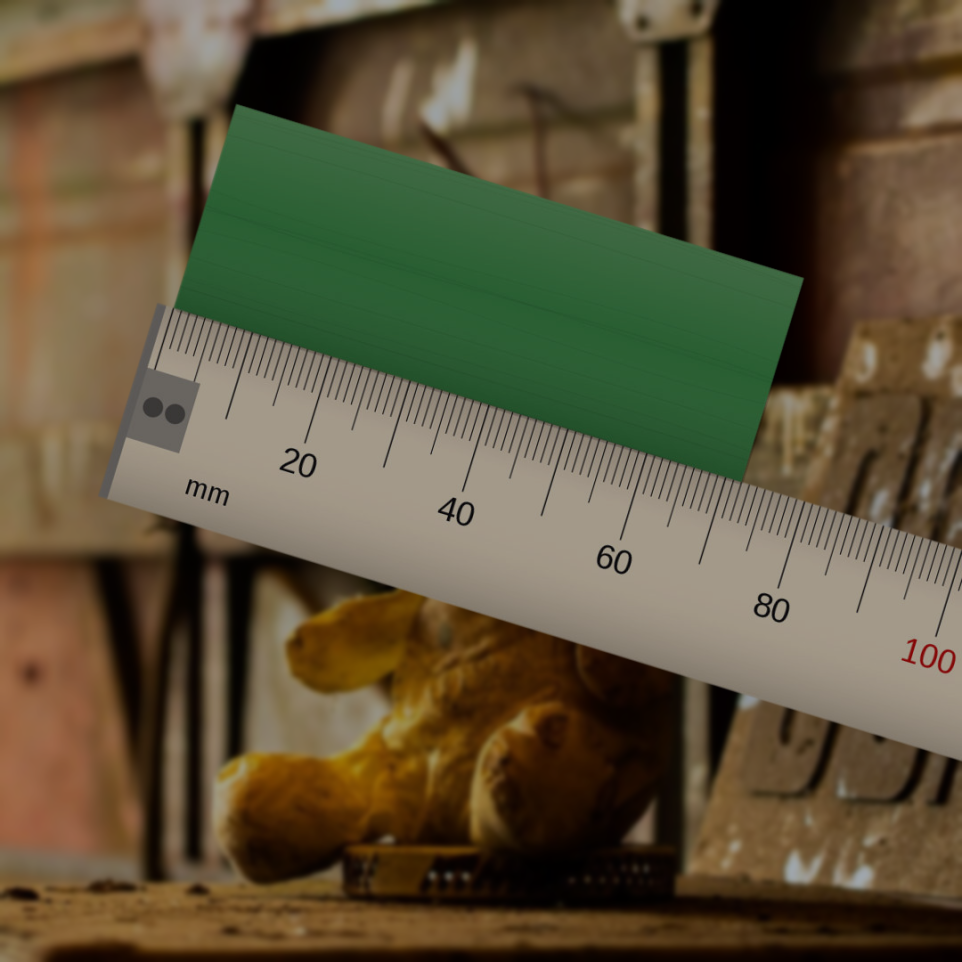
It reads value=72 unit=mm
